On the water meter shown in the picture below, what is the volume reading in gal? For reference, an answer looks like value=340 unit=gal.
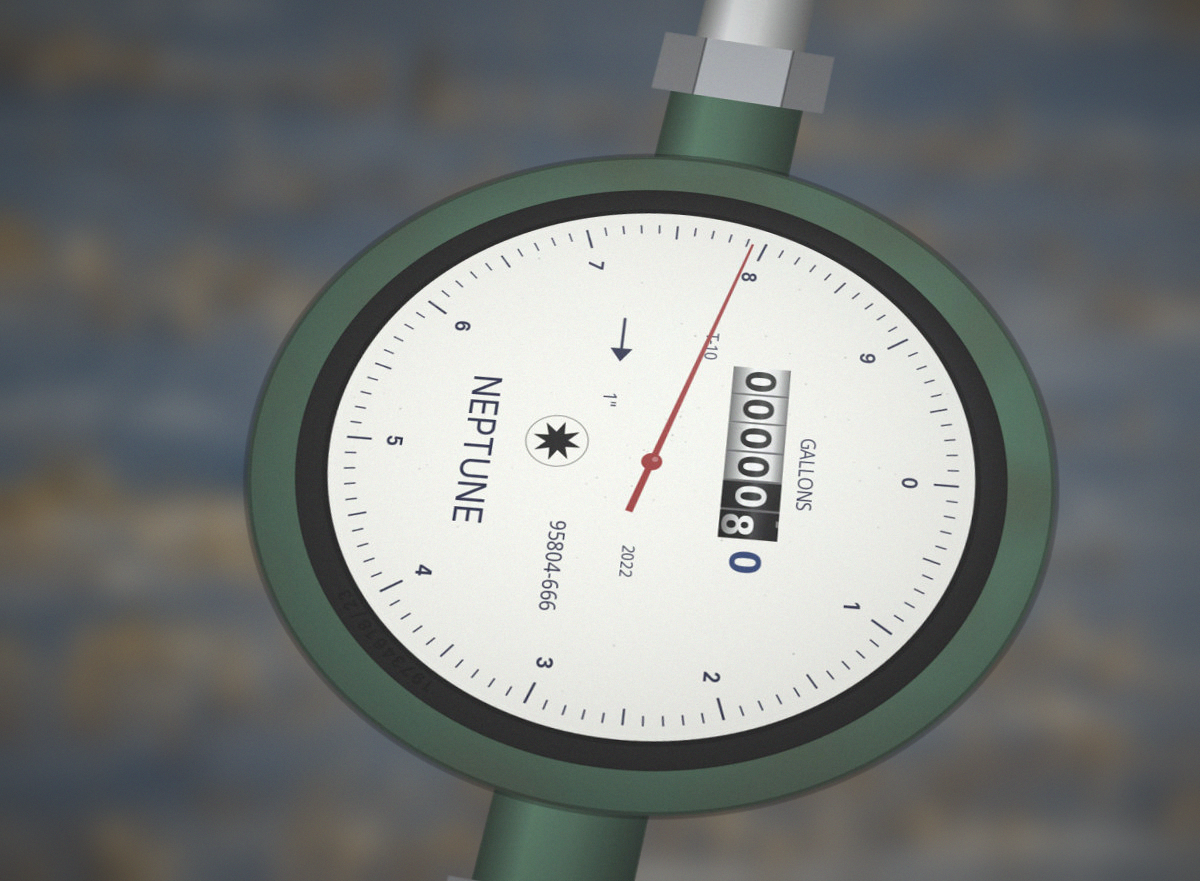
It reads value=77.9 unit=gal
